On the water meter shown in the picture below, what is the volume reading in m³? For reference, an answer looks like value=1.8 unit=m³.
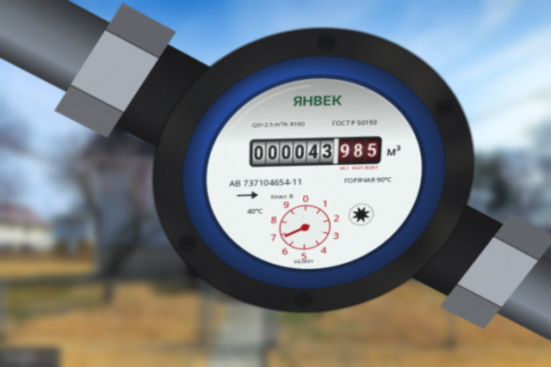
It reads value=43.9856 unit=m³
